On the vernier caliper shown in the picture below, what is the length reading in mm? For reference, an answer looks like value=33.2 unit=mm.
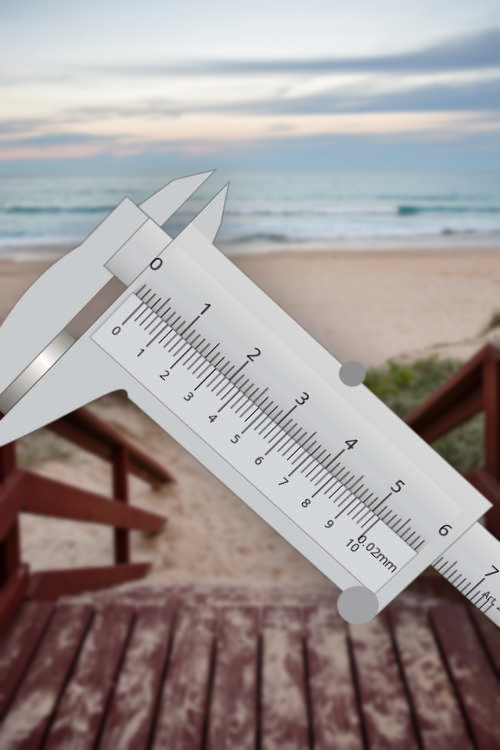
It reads value=2.6 unit=mm
